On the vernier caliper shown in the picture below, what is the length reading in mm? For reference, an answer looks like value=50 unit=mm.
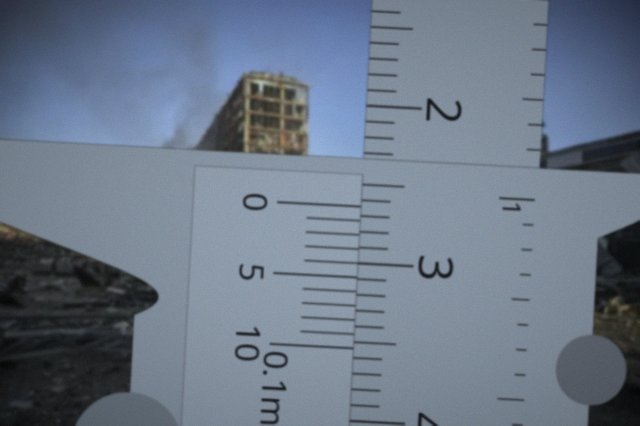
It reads value=26.4 unit=mm
